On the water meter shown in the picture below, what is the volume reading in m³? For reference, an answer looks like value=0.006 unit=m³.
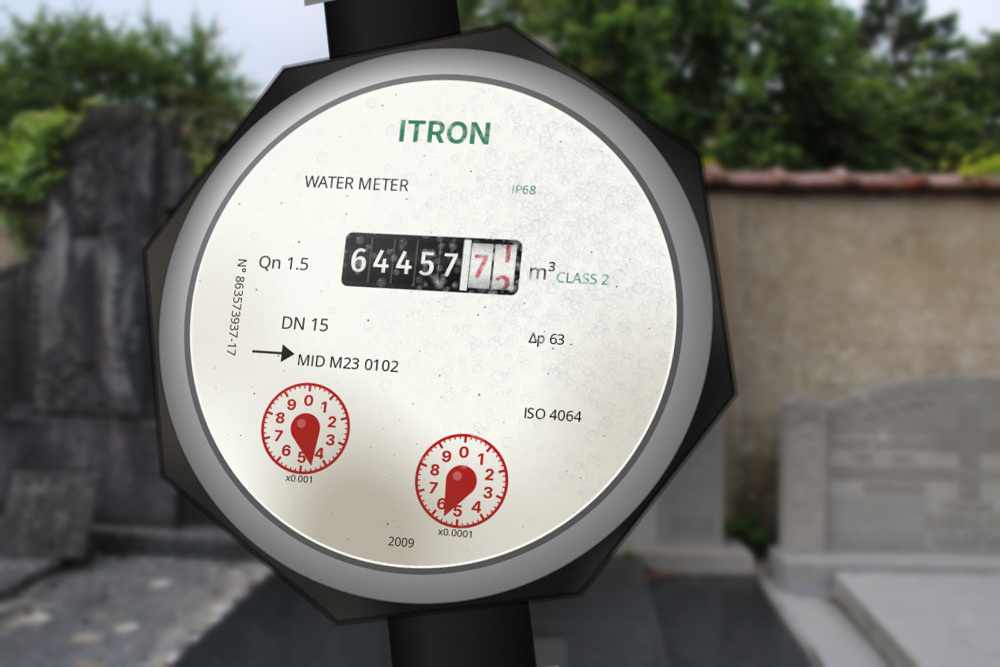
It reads value=64457.7145 unit=m³
